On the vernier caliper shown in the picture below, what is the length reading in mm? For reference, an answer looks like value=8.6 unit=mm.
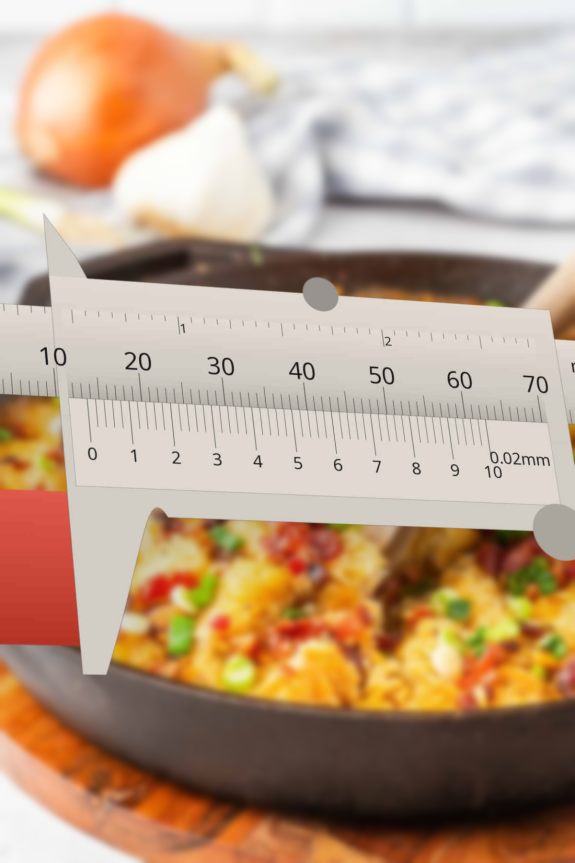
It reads value=13.6 unit=mm
